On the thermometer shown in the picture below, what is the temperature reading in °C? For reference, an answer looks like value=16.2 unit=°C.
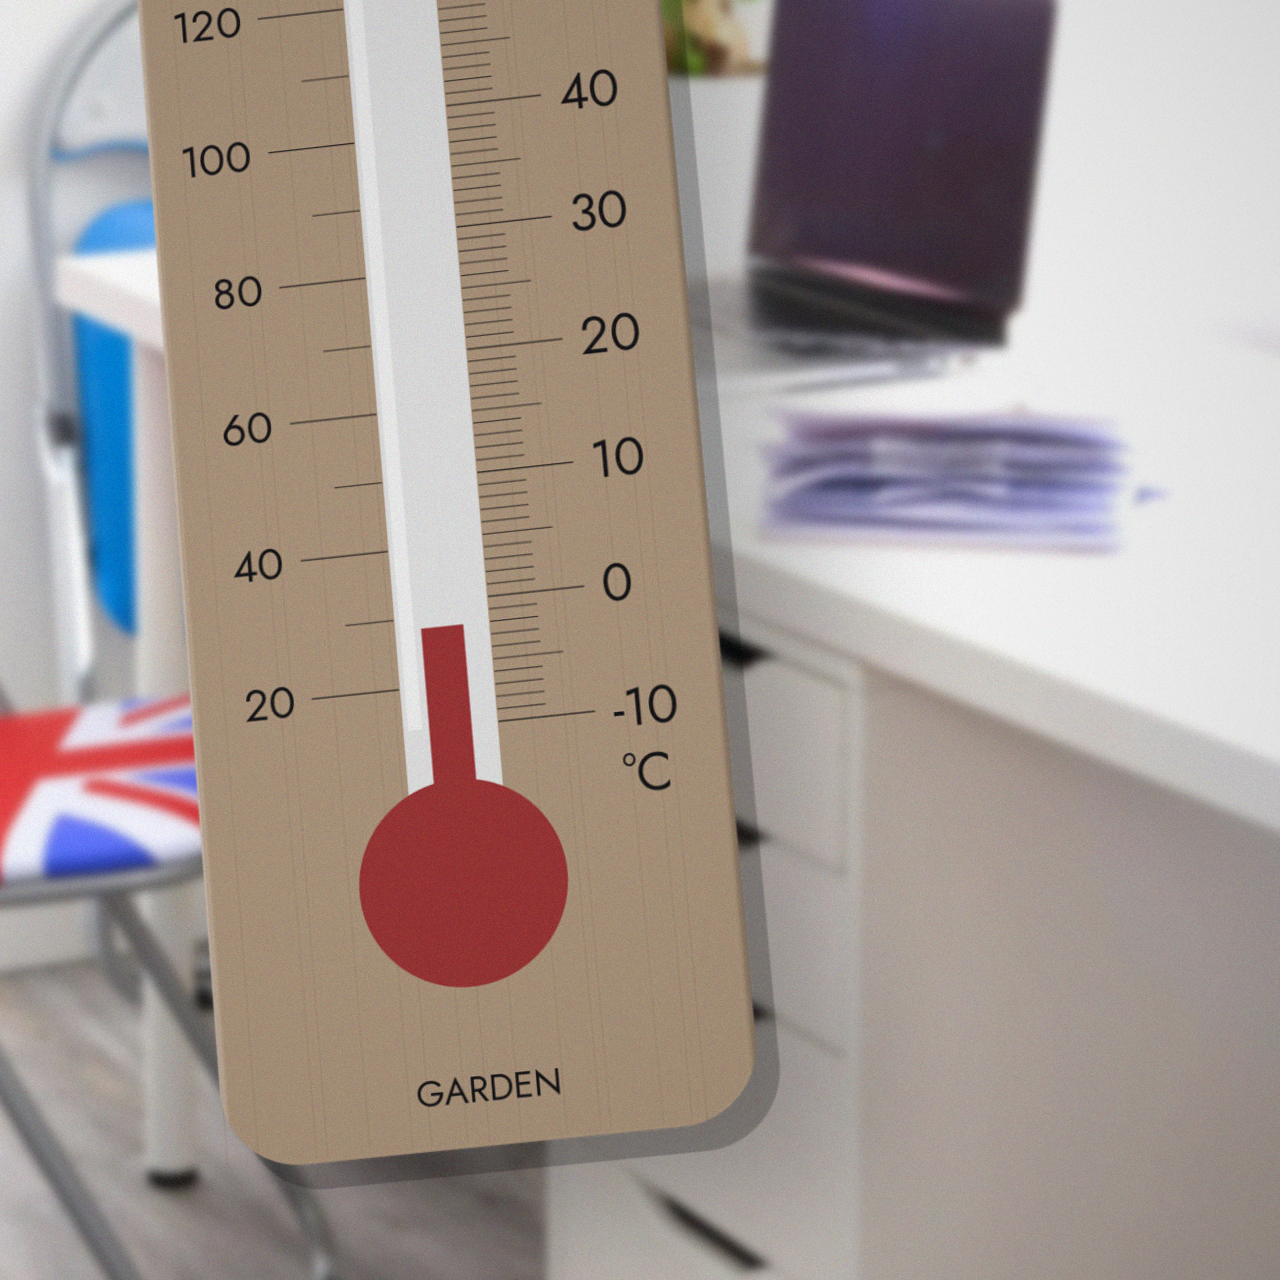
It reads value=-2 unit=°C
